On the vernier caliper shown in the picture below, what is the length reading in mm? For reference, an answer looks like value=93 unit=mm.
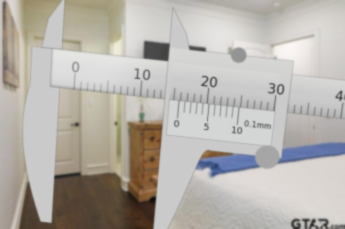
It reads value=15.8 unit=mm
